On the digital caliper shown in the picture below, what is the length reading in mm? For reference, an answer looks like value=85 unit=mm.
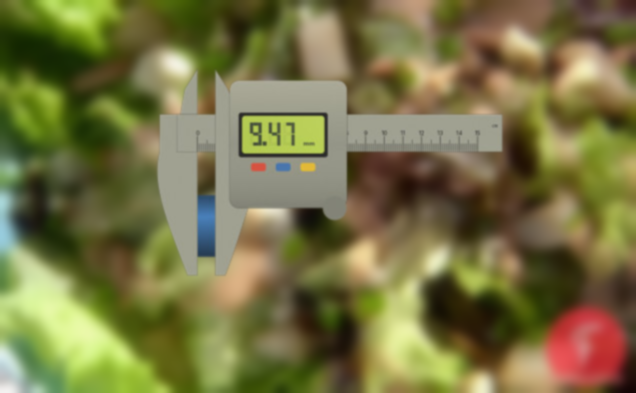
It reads value=9.47 unit=mm
